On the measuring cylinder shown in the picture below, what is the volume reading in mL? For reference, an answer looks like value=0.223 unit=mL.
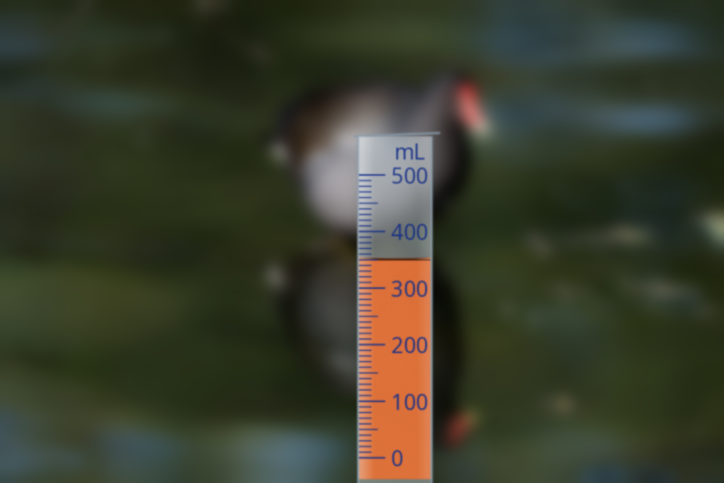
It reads value=350 unit=mL
